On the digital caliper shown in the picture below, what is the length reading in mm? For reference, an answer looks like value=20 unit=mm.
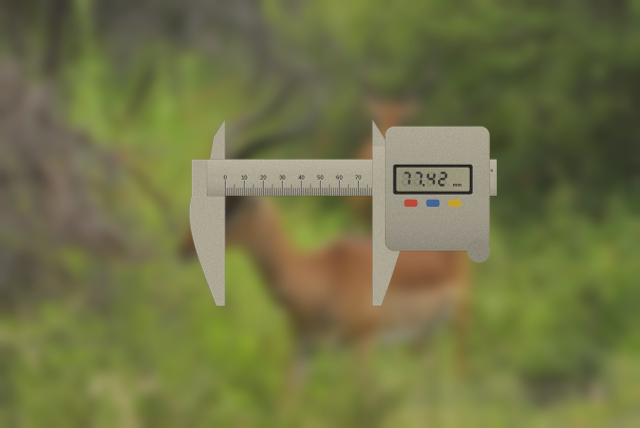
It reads value=77.42 unit=mm
